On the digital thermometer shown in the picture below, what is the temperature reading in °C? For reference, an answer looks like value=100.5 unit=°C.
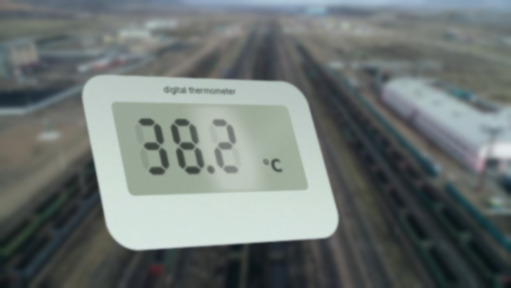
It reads value=38.2 unit=°C
